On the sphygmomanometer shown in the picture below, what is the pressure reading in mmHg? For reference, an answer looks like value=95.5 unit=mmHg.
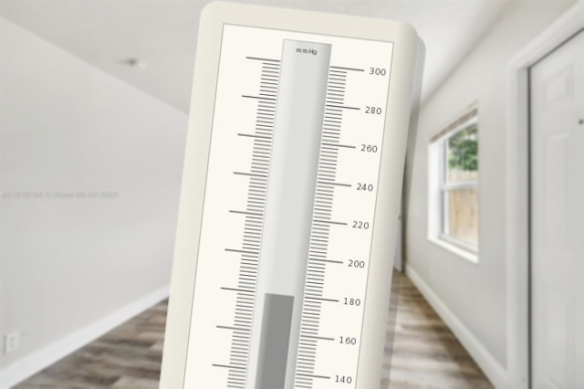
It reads value=180 unit=mmHg
